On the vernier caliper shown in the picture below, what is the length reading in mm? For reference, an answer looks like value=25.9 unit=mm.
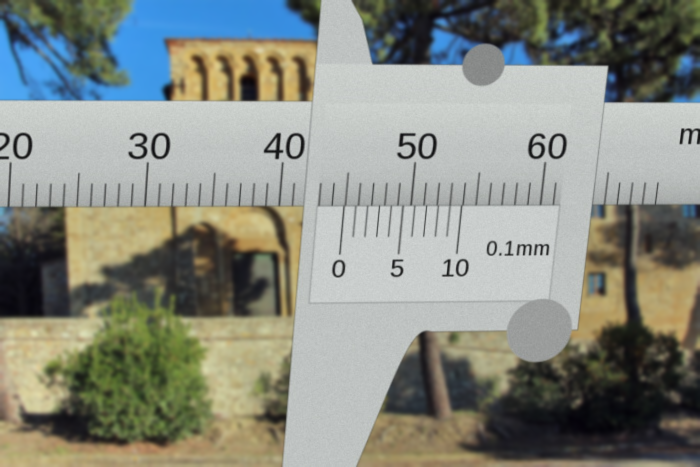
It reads value=44.9 unit=mm
